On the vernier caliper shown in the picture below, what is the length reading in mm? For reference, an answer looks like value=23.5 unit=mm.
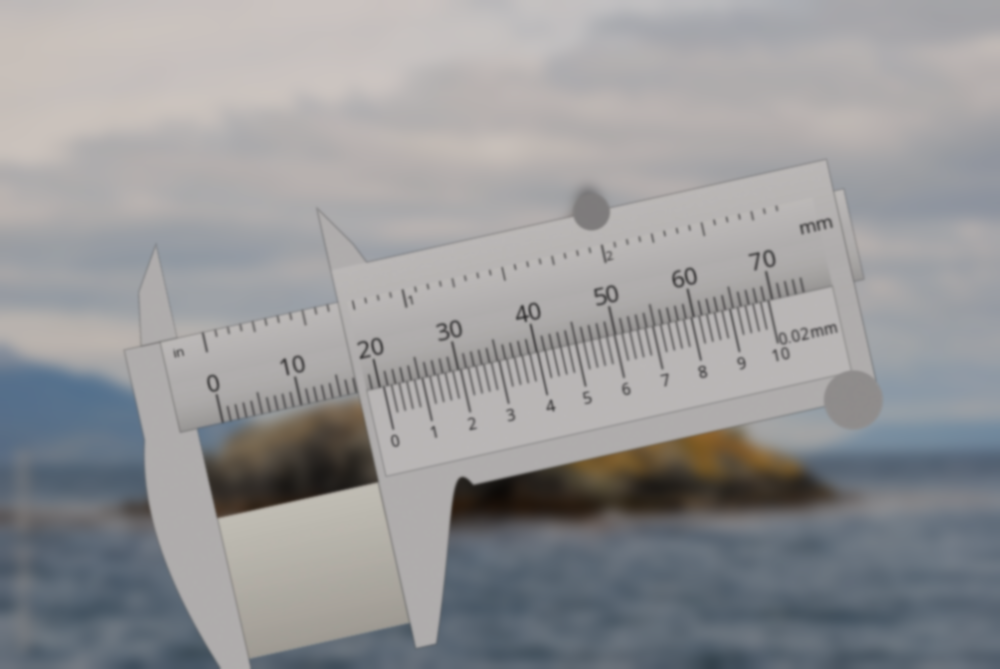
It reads value=20.5 unit=mm
